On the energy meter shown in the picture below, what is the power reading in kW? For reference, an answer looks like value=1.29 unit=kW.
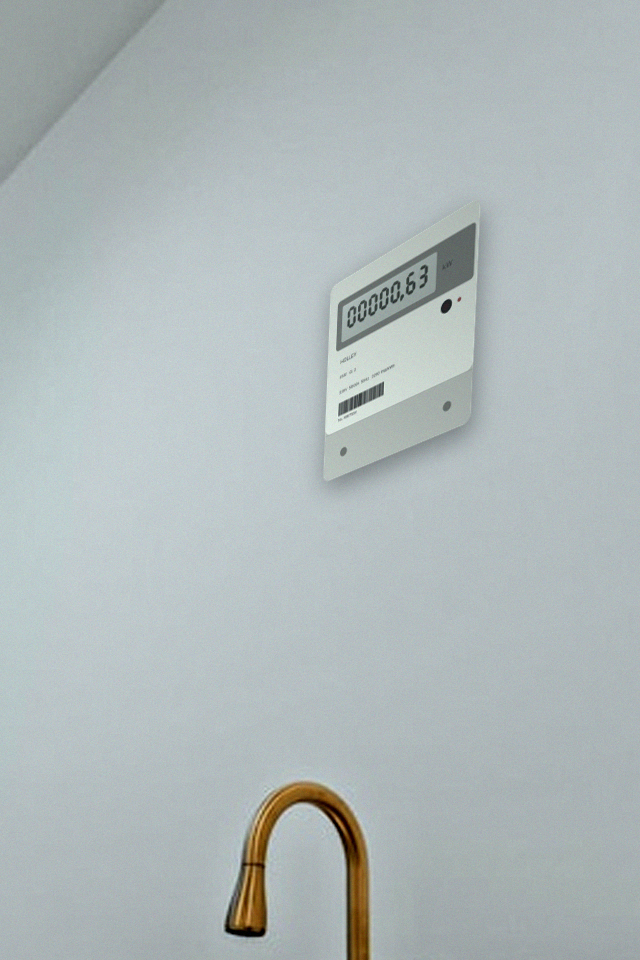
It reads value=0.63 unit=kW
